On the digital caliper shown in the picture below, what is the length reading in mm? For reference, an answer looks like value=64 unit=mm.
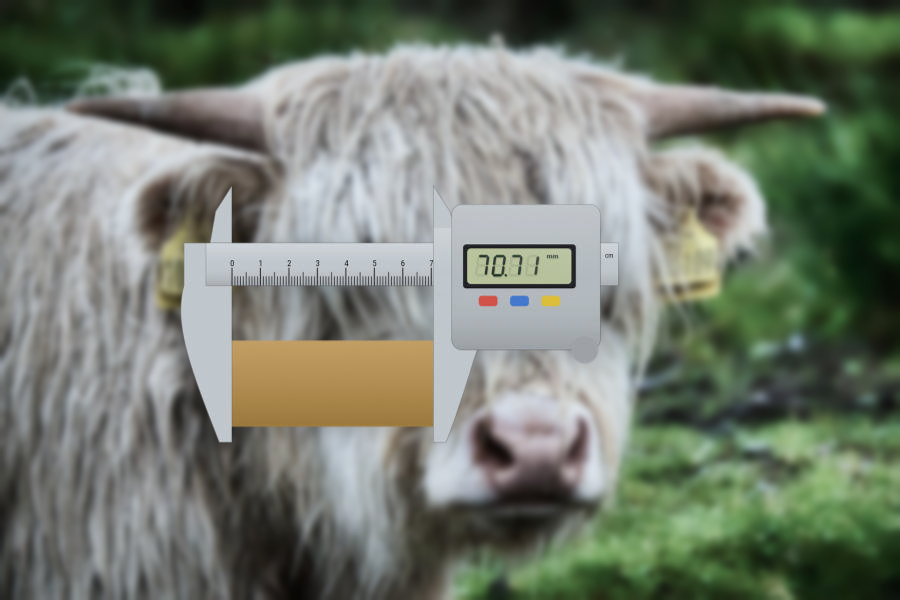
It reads value=70.71 unit=mm
